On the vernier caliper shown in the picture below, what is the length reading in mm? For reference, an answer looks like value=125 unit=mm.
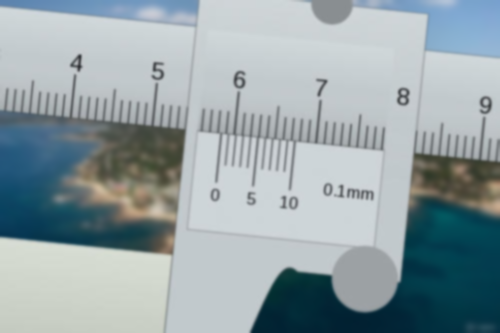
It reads value=58.4 unit=mm
